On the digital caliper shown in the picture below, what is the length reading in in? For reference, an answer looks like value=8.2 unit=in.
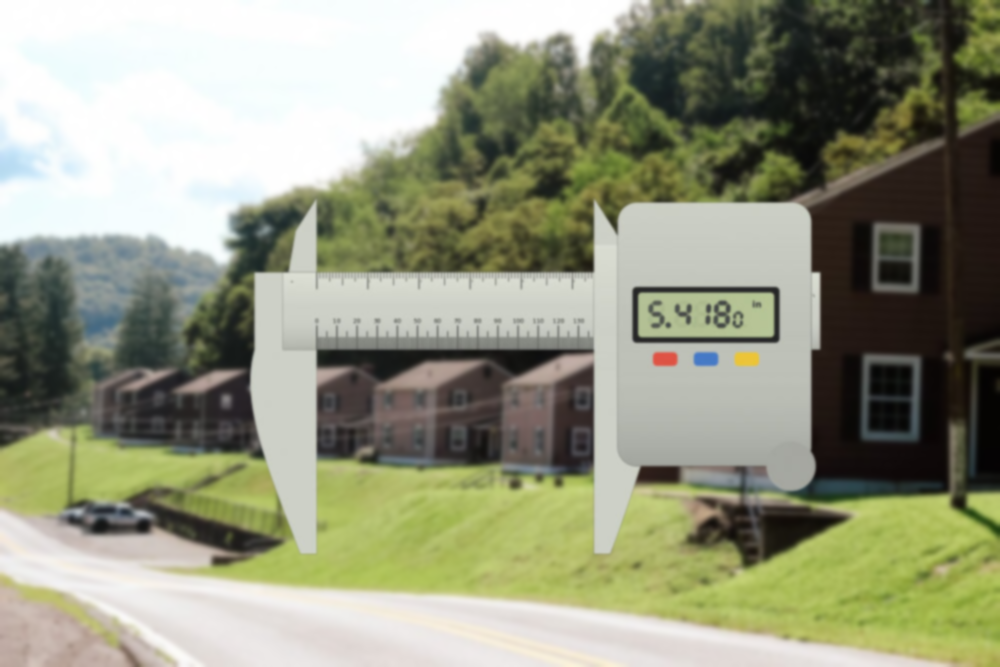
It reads value=5.4180 unit=in
